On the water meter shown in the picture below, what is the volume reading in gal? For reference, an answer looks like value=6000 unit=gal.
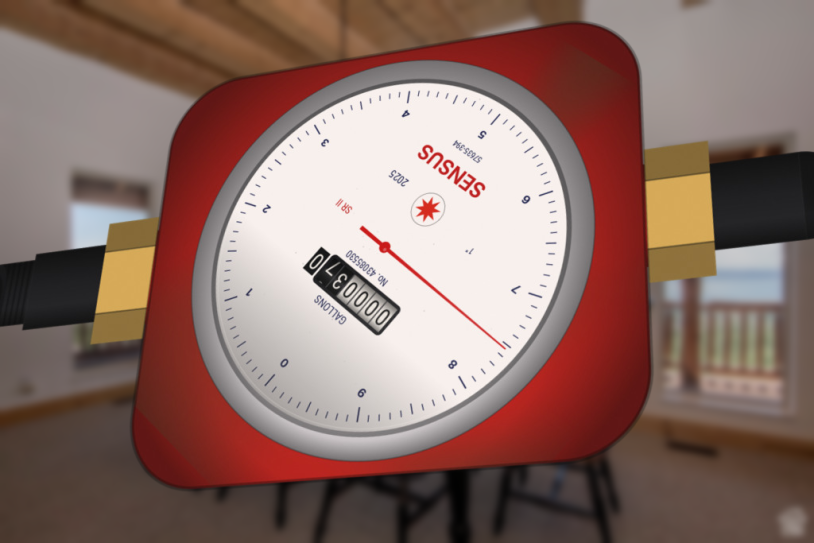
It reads value=367.5 unit=gal
